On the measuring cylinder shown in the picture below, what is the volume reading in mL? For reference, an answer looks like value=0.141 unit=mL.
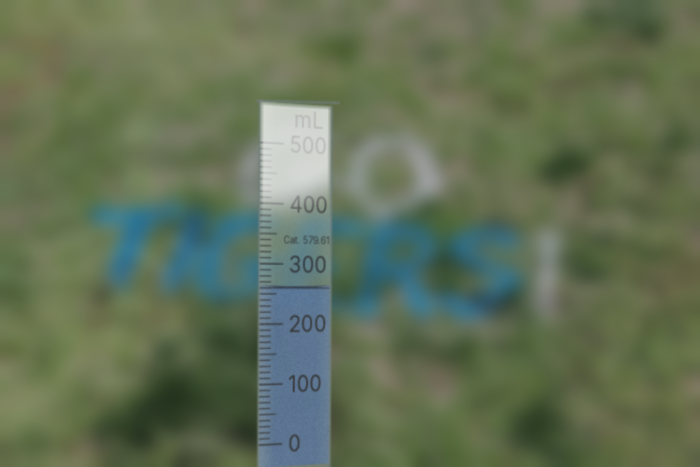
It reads value=260 unit=mL
